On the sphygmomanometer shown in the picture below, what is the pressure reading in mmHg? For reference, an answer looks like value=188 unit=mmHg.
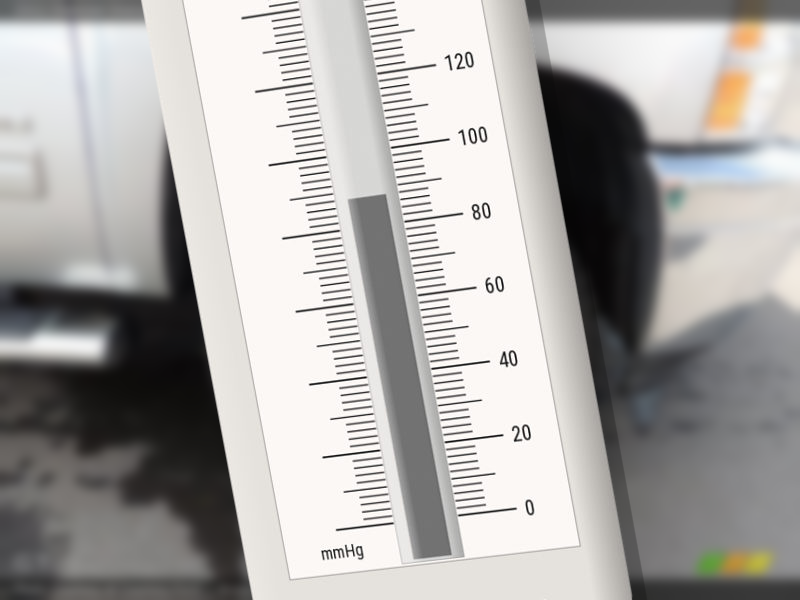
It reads value=88 unit=mmHg
